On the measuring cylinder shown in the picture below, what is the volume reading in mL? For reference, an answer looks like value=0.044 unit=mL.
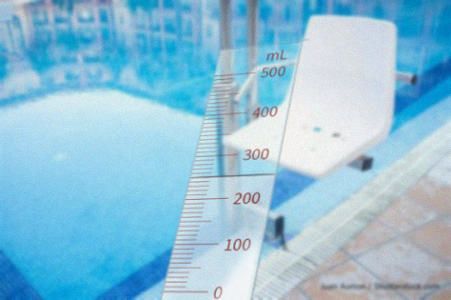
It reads value=250 unit=mL
